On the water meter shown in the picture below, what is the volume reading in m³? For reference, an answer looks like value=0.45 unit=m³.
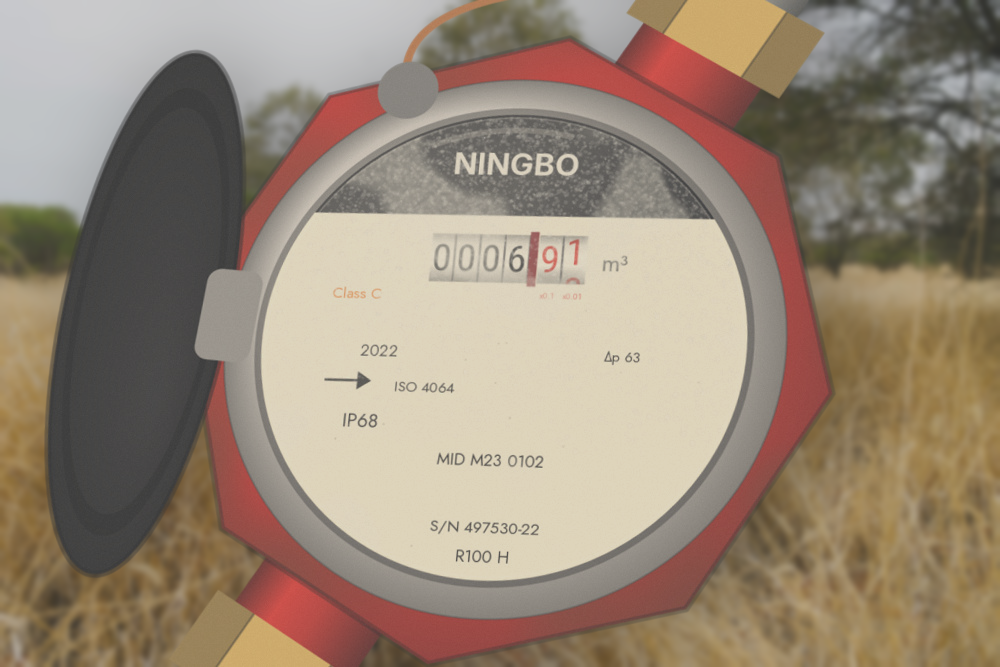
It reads value=6.91 unit=m³
